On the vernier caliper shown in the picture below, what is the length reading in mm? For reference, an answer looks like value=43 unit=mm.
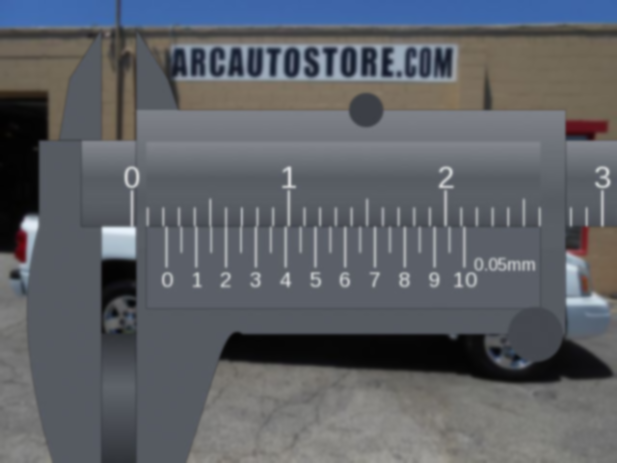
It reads value=2.2 unit=mm
